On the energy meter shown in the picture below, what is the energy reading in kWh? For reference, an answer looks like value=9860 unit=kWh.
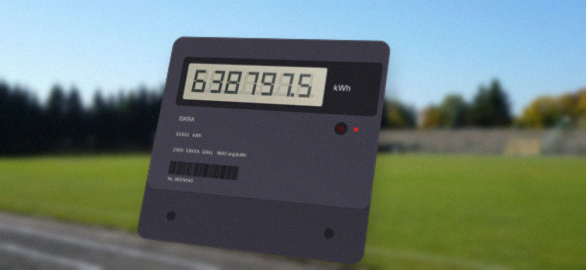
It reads value=638797.5 unit=kWh
